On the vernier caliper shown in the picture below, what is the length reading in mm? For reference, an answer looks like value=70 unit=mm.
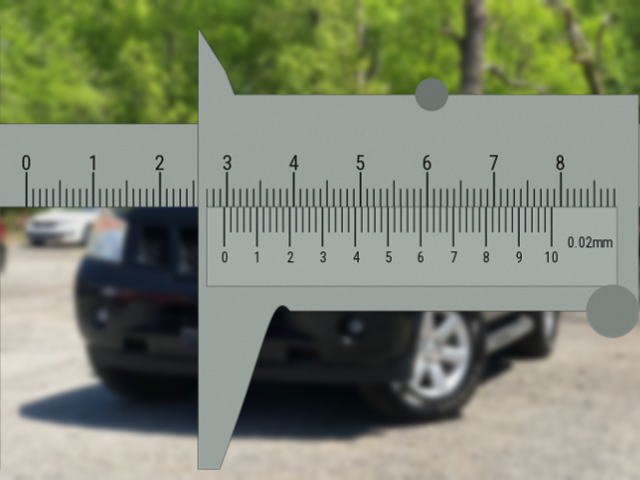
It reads value=29.6 unit=mm
